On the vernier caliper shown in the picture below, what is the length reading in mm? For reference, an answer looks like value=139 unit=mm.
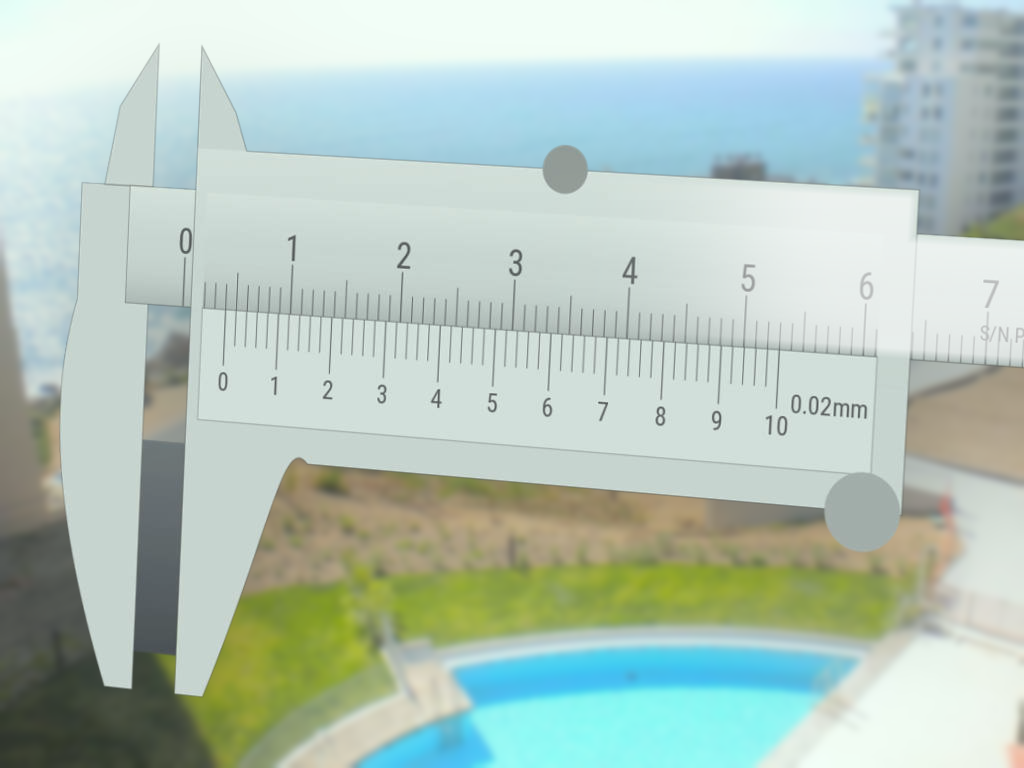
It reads value=4.0 unit=mm
